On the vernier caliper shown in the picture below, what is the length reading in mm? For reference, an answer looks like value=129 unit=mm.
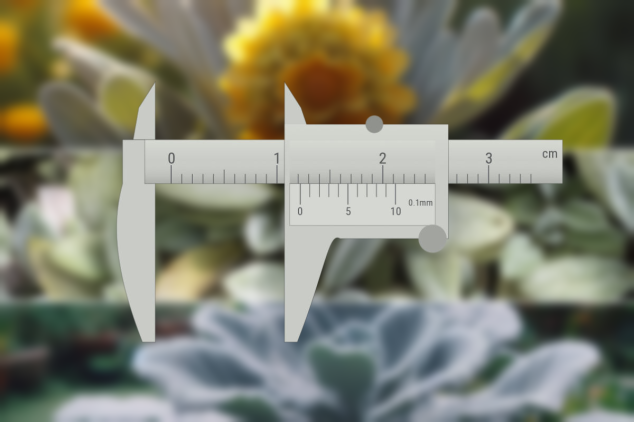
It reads value=12.2 unit=mm
